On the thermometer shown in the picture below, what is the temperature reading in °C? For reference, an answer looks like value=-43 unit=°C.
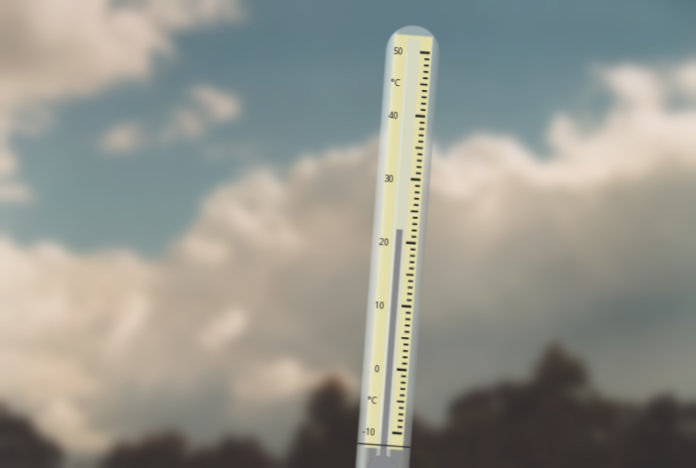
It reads value=22 unit=°C
